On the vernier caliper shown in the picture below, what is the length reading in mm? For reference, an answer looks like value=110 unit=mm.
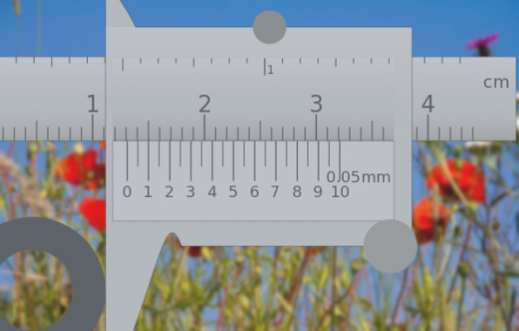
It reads value=13.1 unit=mm
